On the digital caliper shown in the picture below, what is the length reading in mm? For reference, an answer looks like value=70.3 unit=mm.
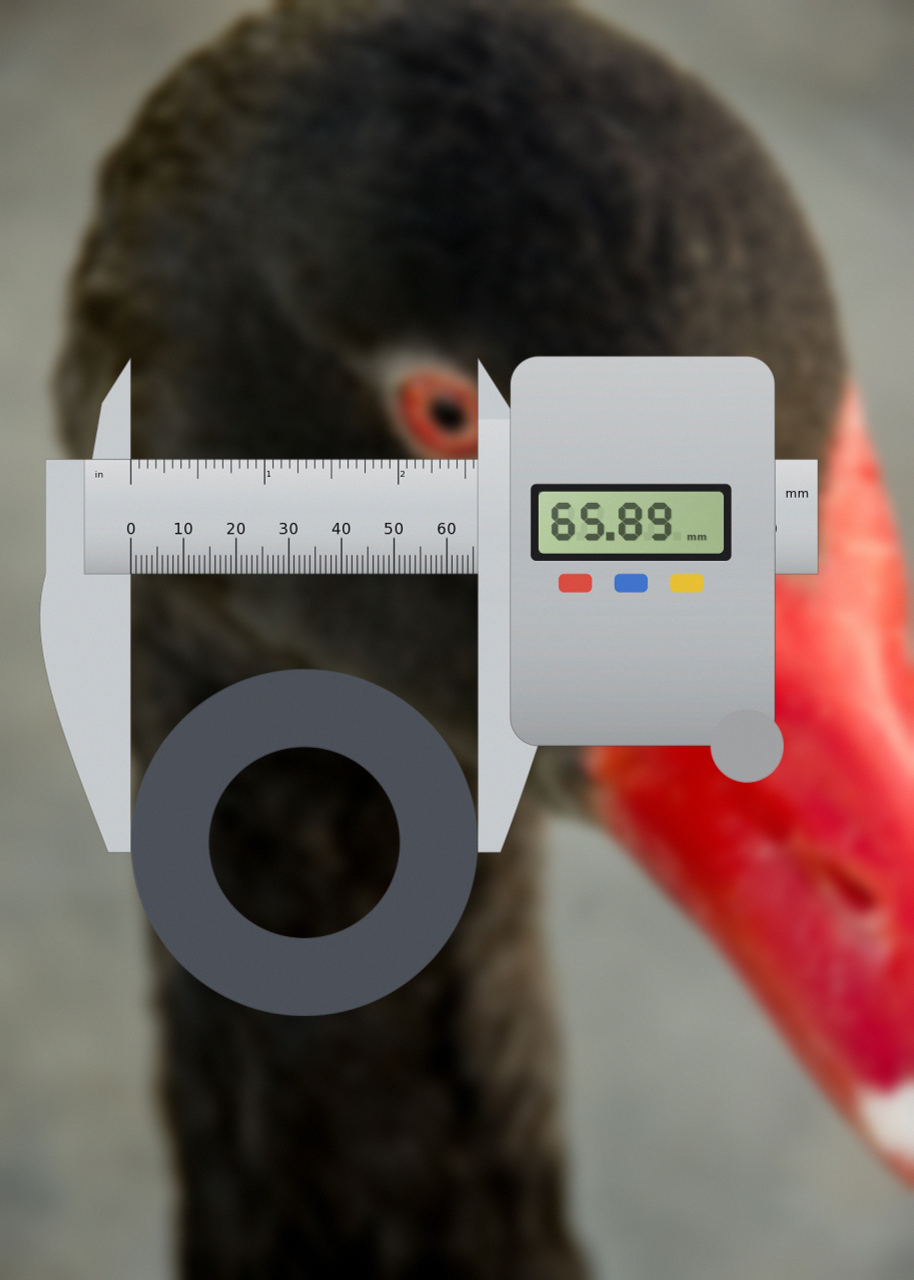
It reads value=65.89 unit=mm
